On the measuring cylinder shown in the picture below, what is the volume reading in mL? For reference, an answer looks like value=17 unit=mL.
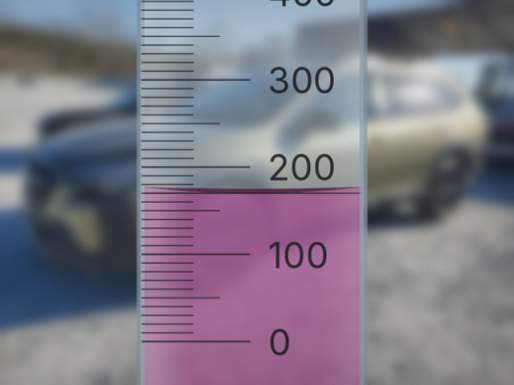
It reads value=170 unit=mL
